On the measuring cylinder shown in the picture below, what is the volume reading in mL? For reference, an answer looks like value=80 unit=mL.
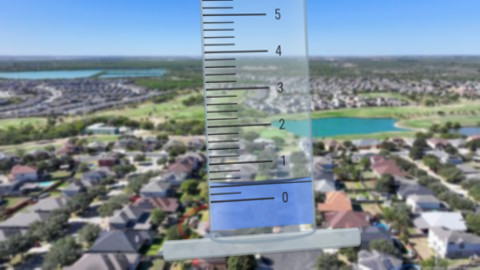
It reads value=0.4 unit=mL
